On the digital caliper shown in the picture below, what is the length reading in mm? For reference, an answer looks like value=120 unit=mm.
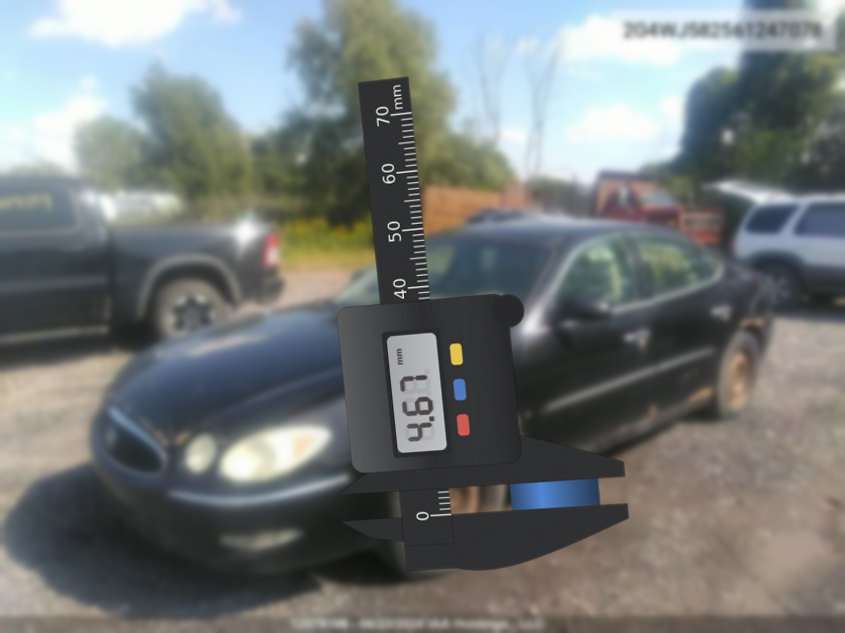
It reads value=4.67 unit=mm
